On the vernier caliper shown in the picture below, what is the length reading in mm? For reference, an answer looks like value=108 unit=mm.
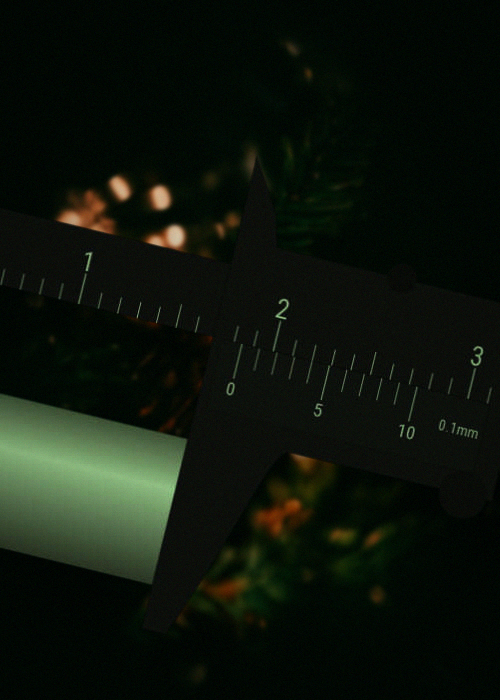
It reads value=18.4 unit=mm
